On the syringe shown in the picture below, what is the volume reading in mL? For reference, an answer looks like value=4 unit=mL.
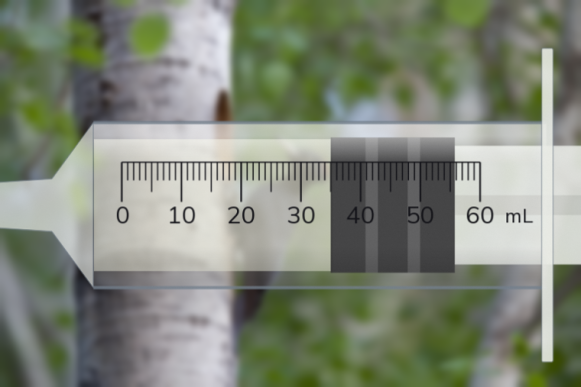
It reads value=35 unit=mL
